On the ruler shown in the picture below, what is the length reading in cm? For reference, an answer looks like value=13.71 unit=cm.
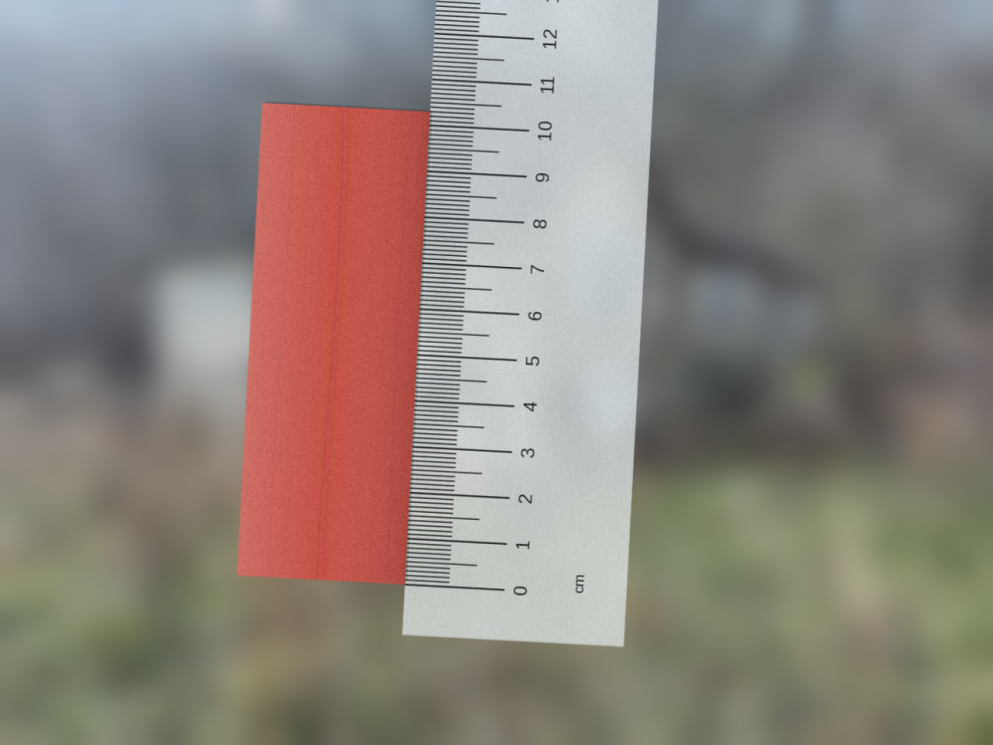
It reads value=10.3 unit=cm
